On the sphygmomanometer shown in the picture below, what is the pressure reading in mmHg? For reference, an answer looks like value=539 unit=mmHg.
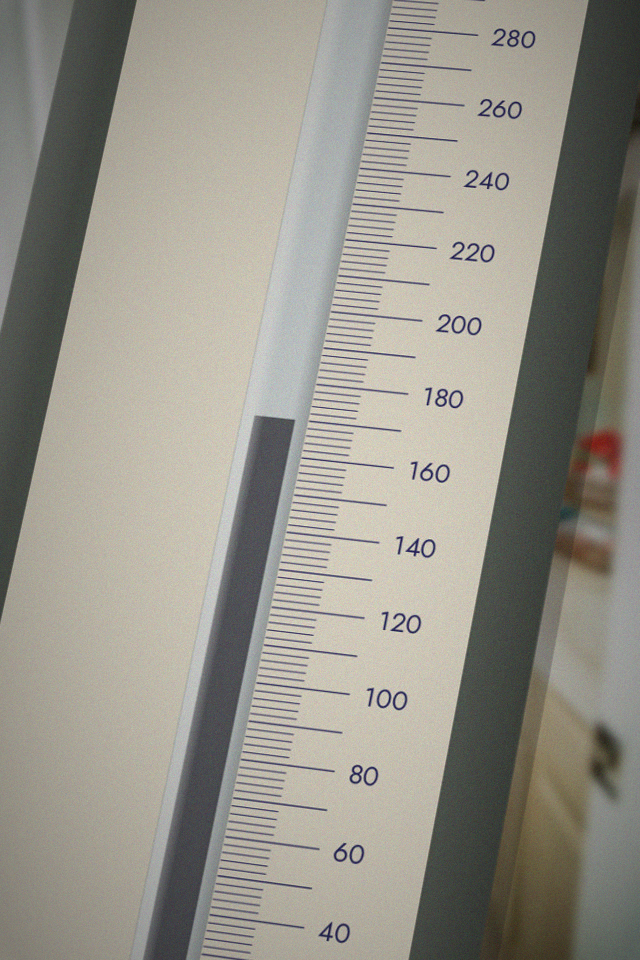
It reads value=170 unit=mmHg
